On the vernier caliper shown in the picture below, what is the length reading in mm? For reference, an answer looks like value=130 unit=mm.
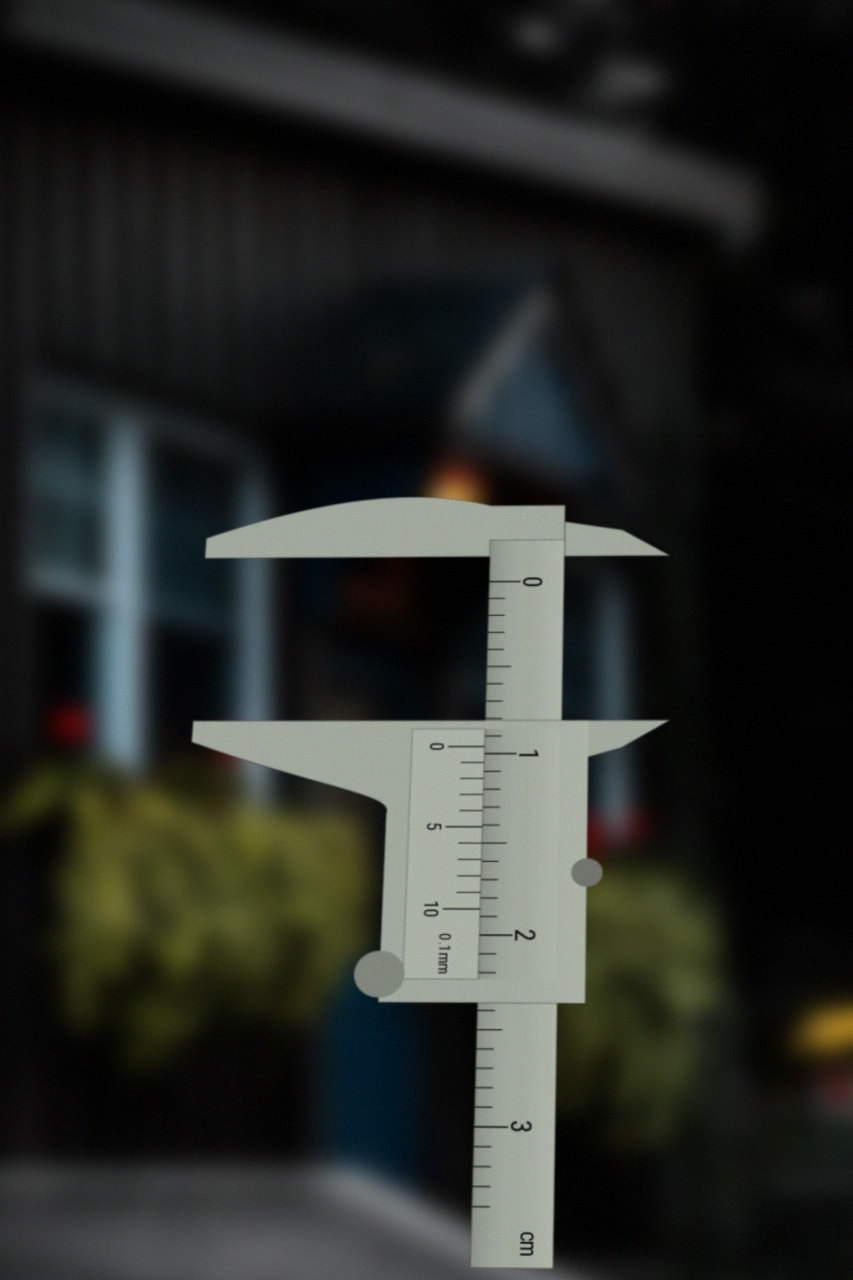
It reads value=9.6 unit=mm
